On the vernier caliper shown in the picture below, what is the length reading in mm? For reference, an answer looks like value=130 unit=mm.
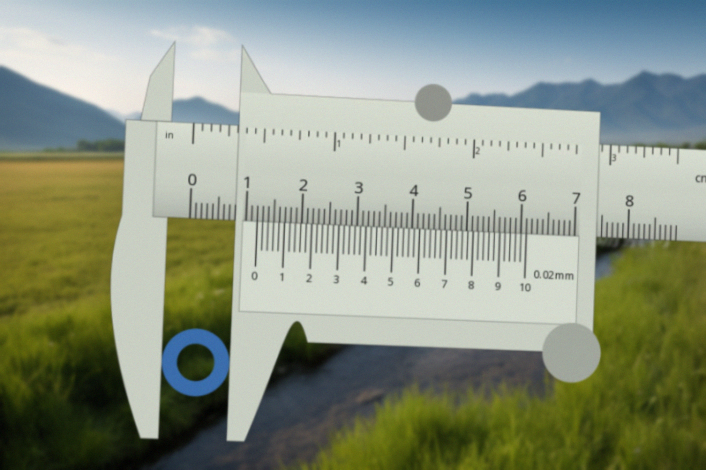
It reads value=12.0 unit=mm
